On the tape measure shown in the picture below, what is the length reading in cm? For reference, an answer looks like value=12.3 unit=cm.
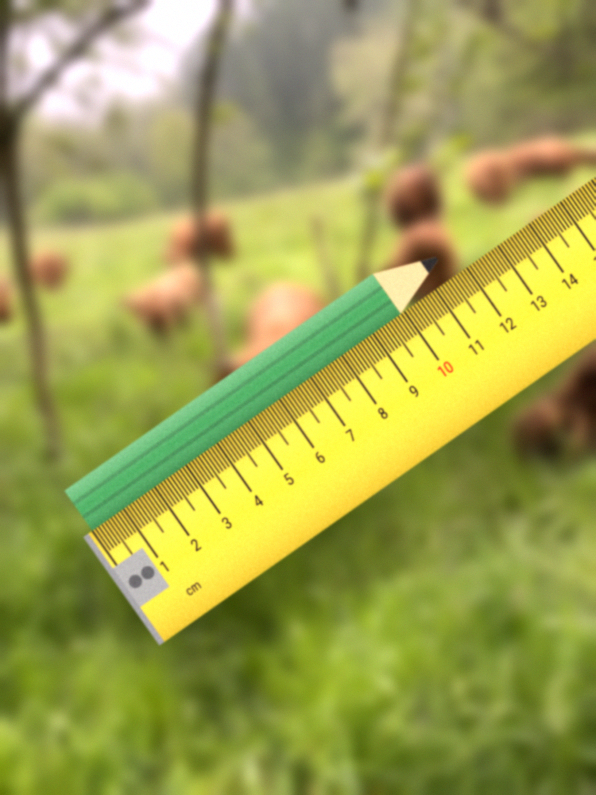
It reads value=11.5 unit=cm
